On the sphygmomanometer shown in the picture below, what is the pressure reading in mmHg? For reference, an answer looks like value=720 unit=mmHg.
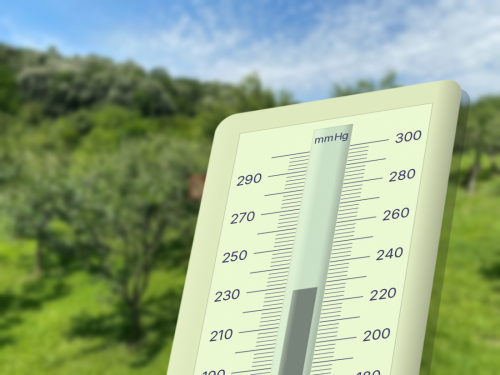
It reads value=228 unit=mmHg
